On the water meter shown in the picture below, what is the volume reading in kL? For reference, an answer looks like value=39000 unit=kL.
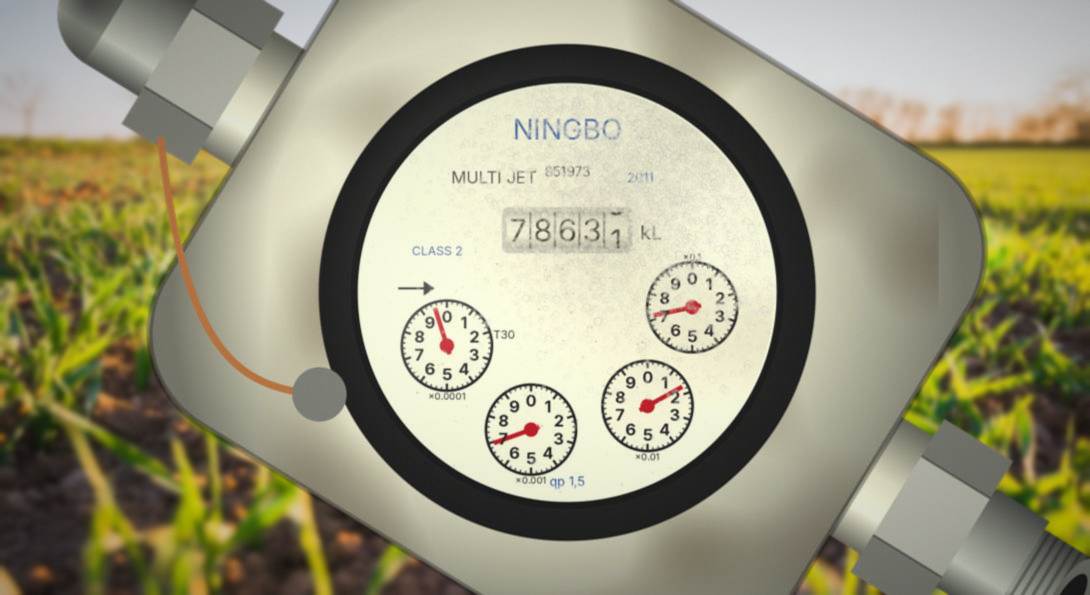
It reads value=78630.7169 unit=kL
